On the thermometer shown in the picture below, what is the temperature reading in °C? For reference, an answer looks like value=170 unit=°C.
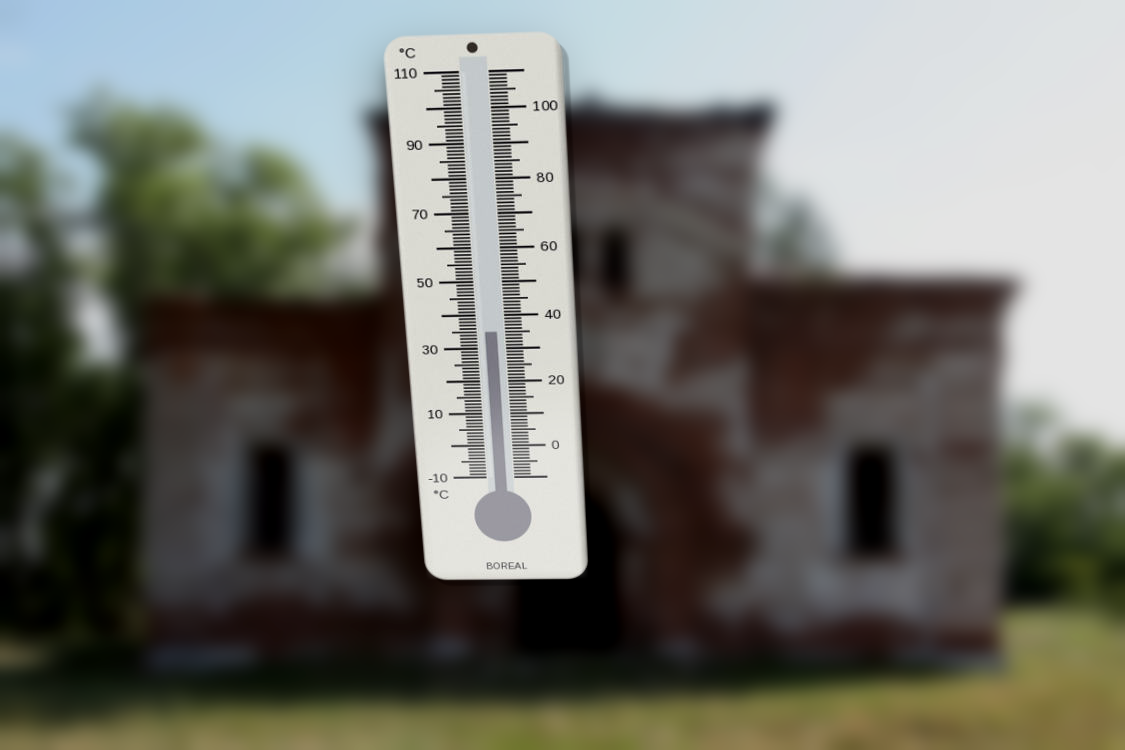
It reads value=35 unit=°C
